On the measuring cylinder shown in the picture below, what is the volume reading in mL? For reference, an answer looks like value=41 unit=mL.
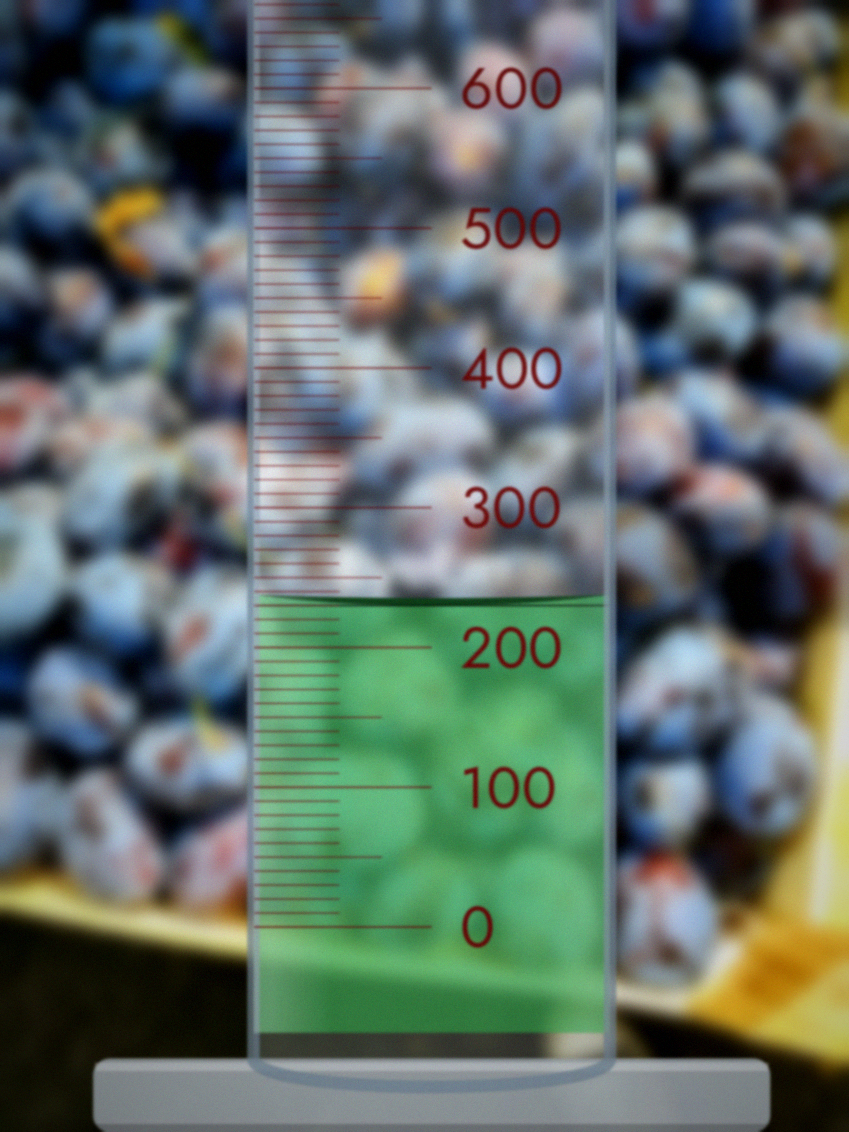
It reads value=230 unit=mL
